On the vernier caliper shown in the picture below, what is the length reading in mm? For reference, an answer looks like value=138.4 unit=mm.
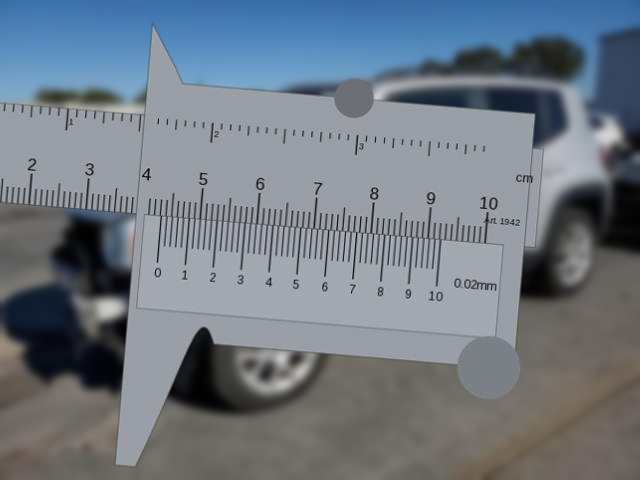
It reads value=43.2 unit=mm
